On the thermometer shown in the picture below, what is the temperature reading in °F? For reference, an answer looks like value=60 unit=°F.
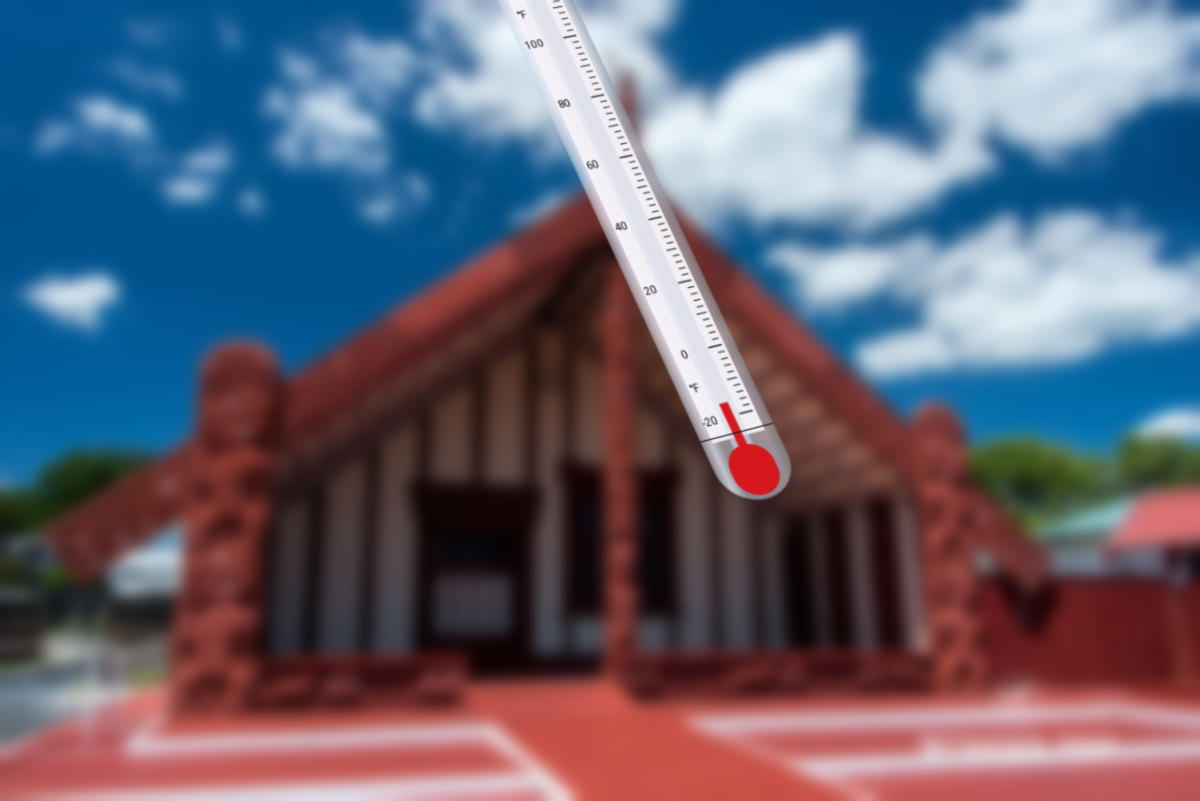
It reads value=-16 unit=°F
